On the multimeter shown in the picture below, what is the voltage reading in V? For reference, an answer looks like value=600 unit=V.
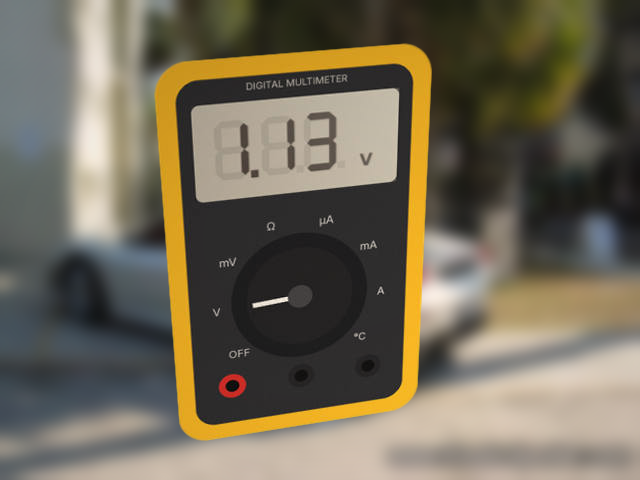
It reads value=1.13 unit=V
